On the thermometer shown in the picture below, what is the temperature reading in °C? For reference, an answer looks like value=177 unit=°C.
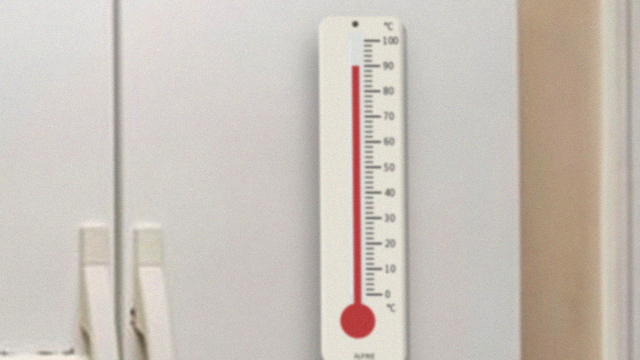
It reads value=90 unit=°C
